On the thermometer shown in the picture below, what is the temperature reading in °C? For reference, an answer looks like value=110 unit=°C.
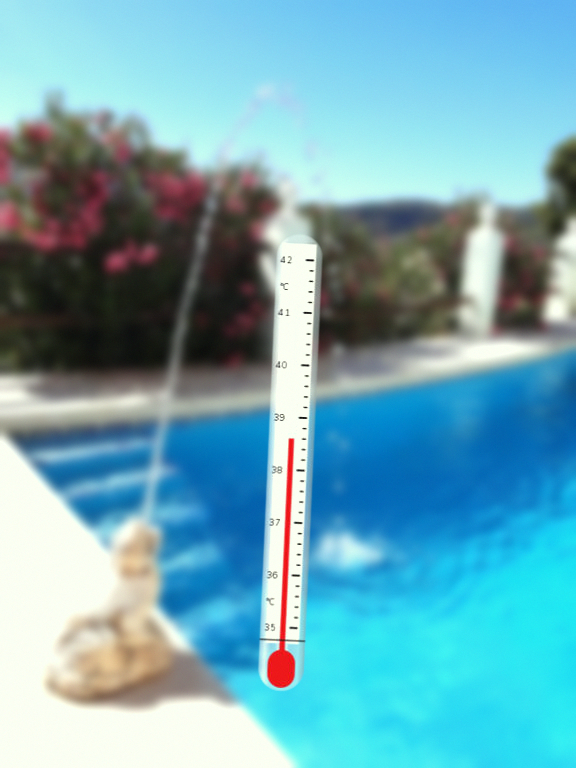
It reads value=38.6 unit=°C
